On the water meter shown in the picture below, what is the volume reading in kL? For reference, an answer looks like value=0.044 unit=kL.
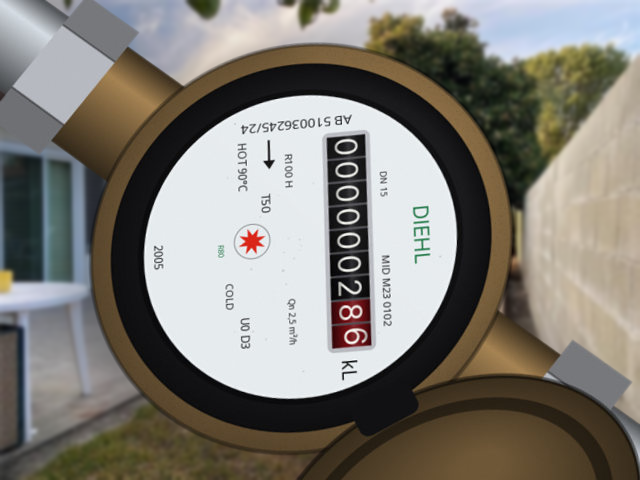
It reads value=2.86 unit=kL
